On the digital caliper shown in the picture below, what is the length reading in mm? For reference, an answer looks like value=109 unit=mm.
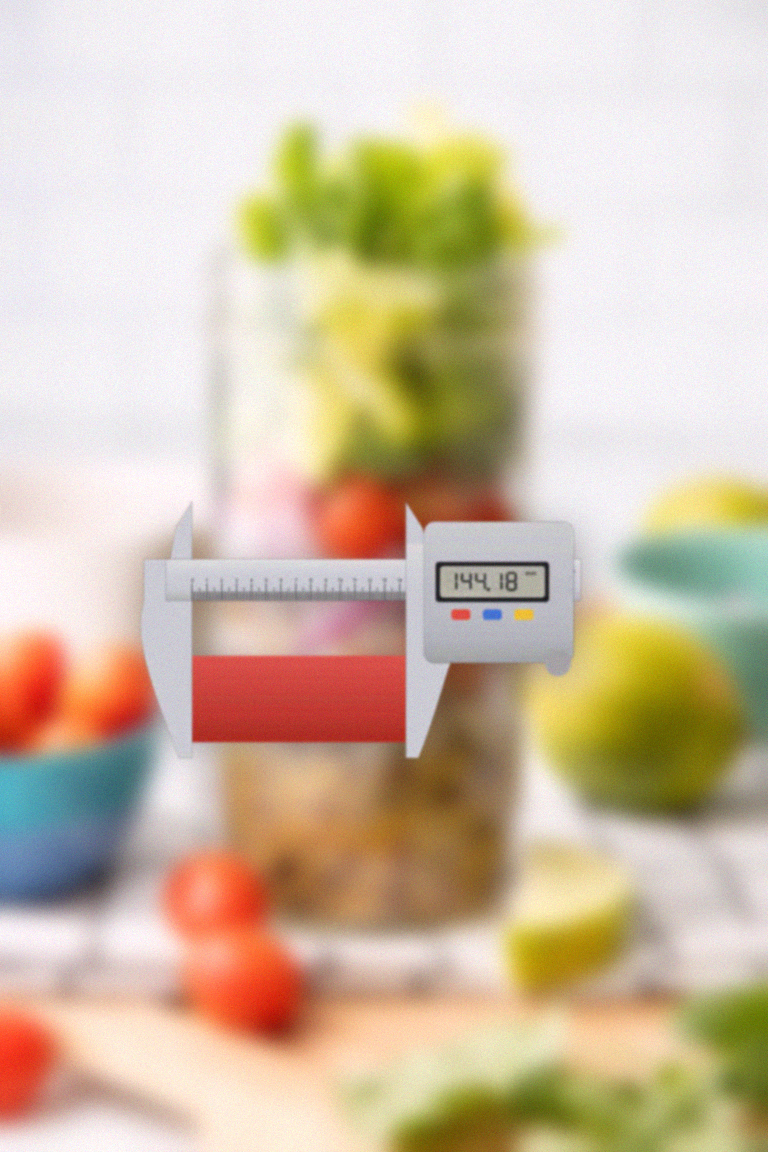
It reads value=144.18 unit=mm
